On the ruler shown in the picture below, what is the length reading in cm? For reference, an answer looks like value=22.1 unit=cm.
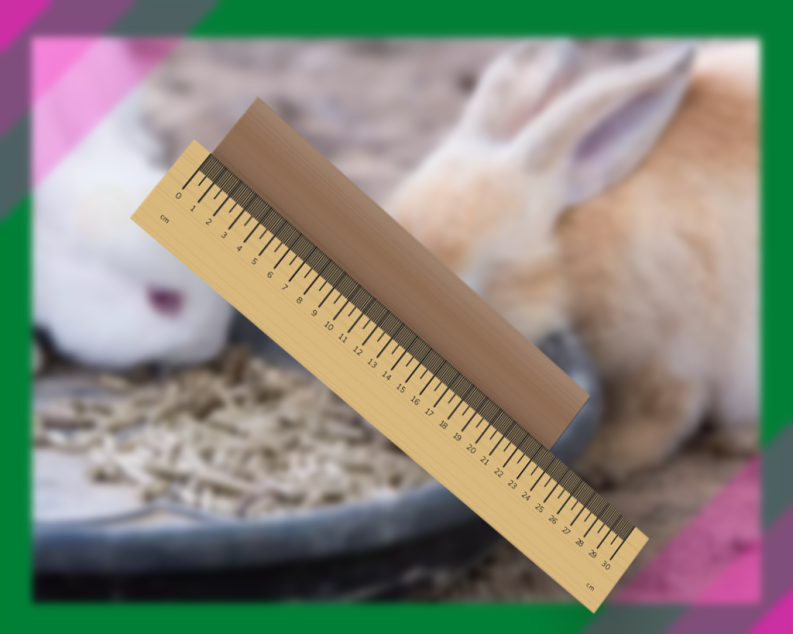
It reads value=23.5 unit=cm
